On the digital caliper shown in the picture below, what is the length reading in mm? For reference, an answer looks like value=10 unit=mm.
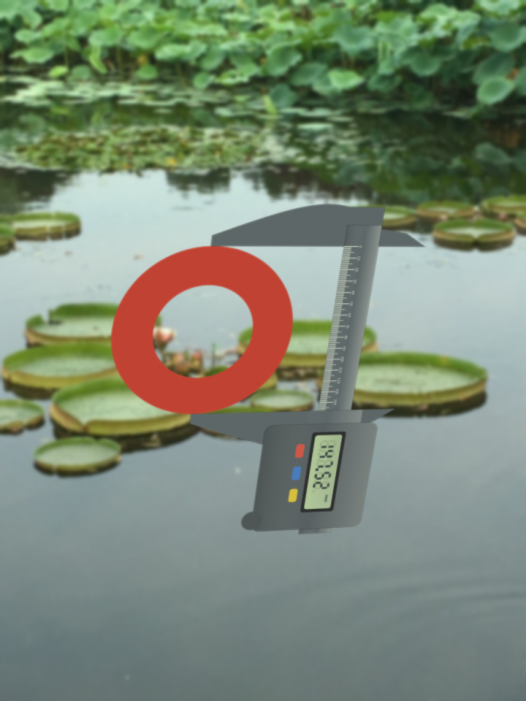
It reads value=147.52 unit=mm
